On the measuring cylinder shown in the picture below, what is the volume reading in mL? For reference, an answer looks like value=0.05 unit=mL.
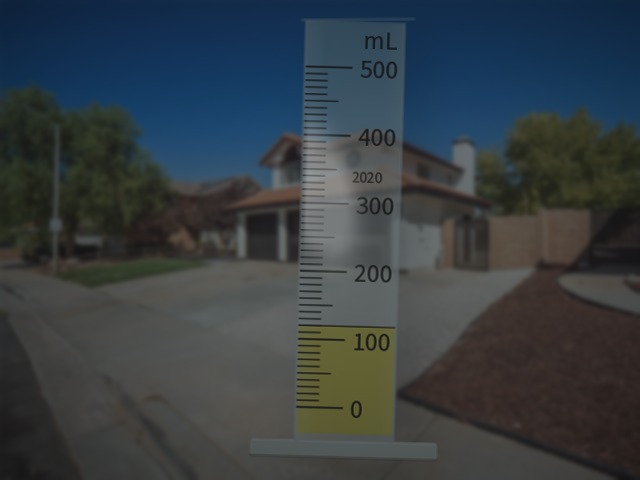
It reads value=120 unit=mL
